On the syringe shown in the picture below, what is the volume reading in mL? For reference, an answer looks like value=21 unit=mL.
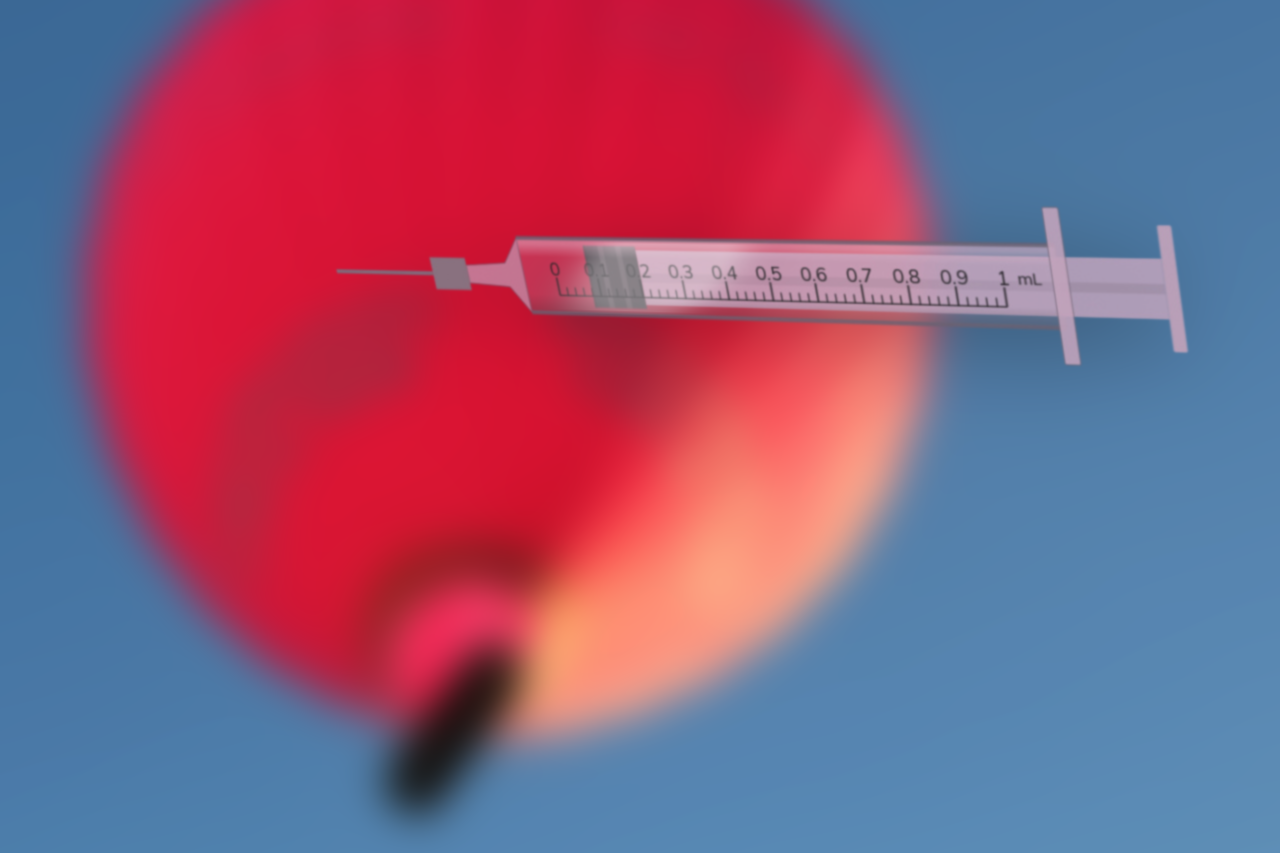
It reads value=0.08 unit=mL
